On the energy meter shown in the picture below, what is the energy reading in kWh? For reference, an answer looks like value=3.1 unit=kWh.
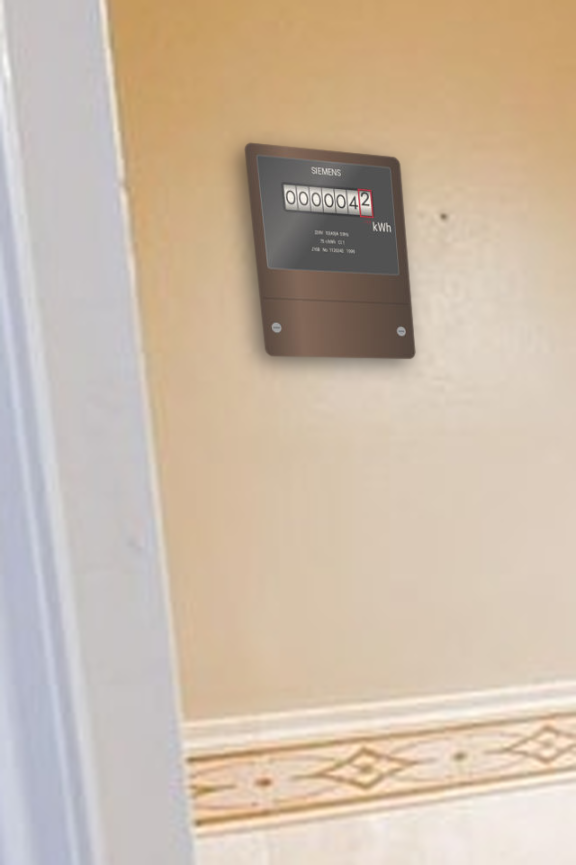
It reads value=4.2 unit=kWh
